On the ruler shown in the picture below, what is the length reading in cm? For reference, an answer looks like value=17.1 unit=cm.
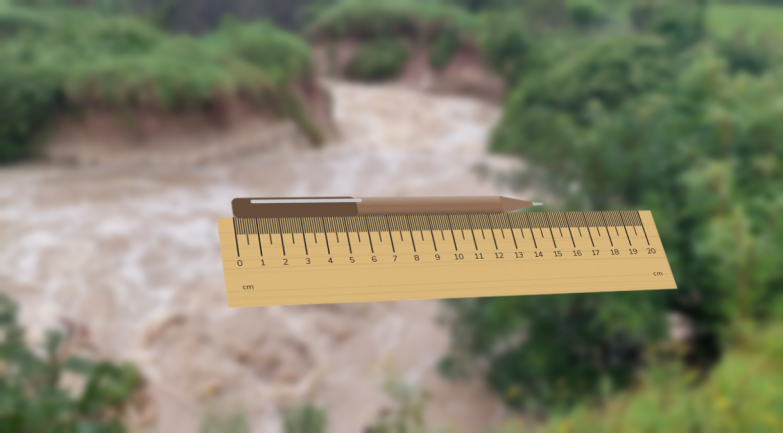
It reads value=15 unit=cm
